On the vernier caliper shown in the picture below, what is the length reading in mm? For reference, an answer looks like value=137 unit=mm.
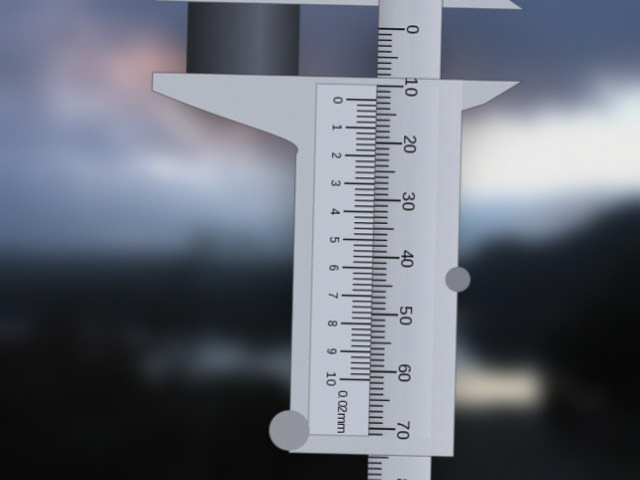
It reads value=12.5 unit=mm
